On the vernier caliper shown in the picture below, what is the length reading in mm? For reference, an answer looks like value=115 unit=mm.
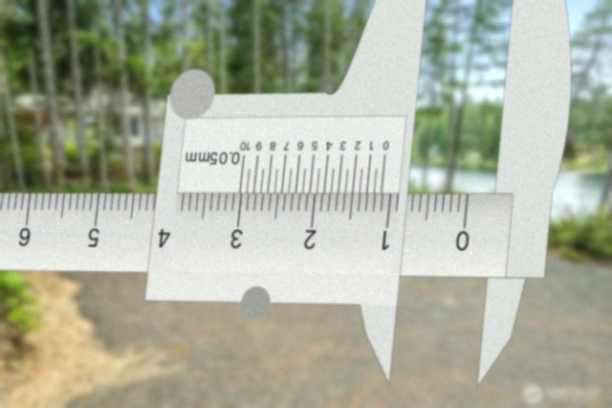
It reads value=11.2 unit=mm
